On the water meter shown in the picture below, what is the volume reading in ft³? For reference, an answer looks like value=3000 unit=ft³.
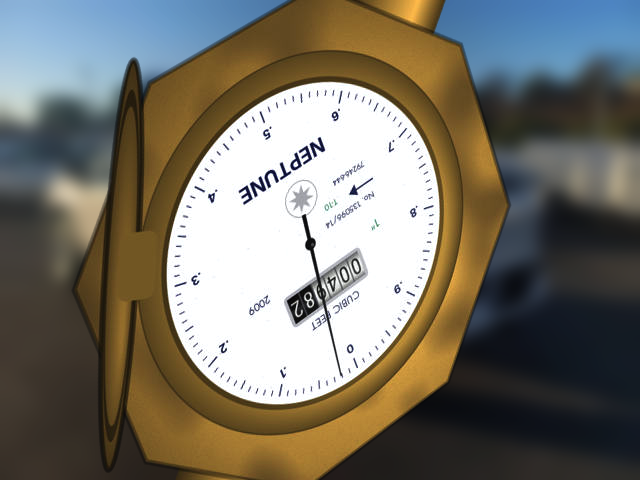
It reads value=4982.02 unit=ft³
